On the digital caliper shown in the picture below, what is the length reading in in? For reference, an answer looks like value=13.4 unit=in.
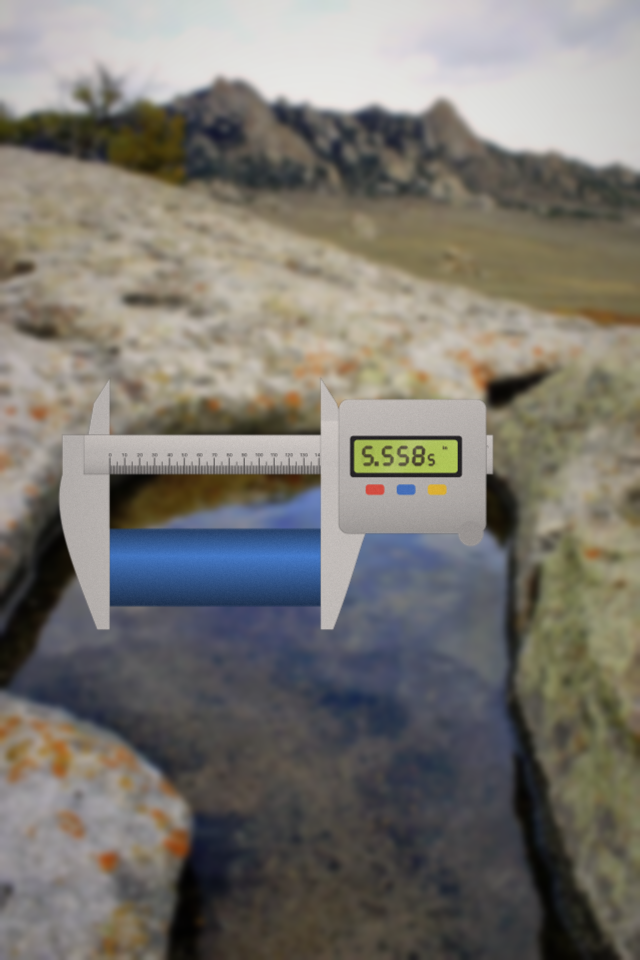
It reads value=5.5585 unit=in
